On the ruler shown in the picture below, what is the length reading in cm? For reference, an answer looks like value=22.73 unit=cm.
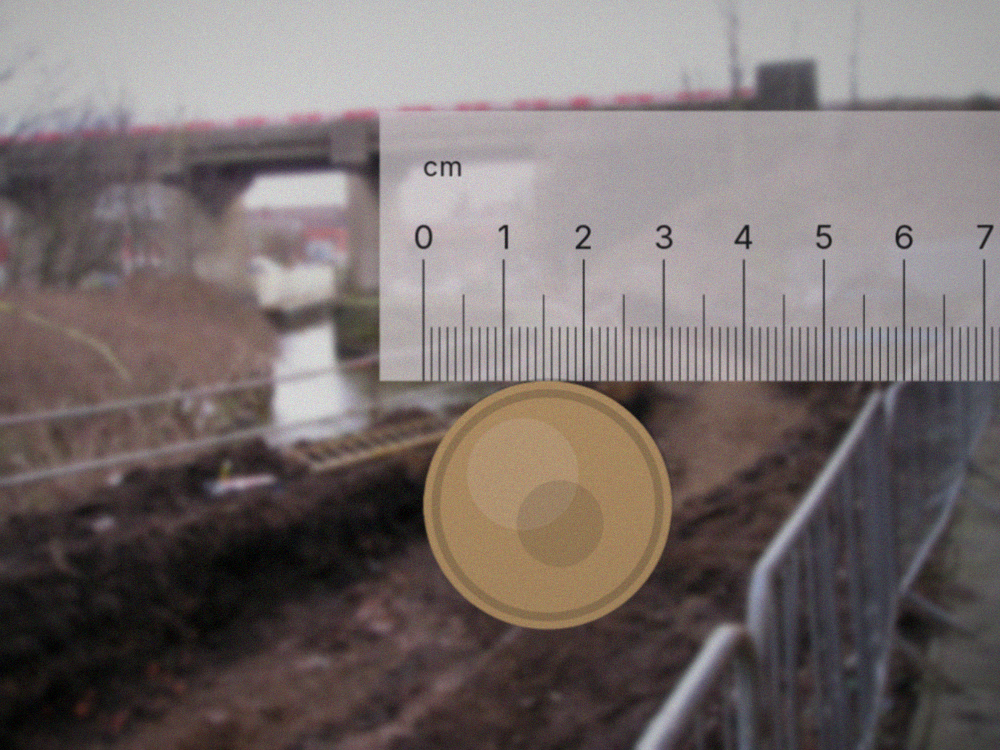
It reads value=3.1 unit=cm
